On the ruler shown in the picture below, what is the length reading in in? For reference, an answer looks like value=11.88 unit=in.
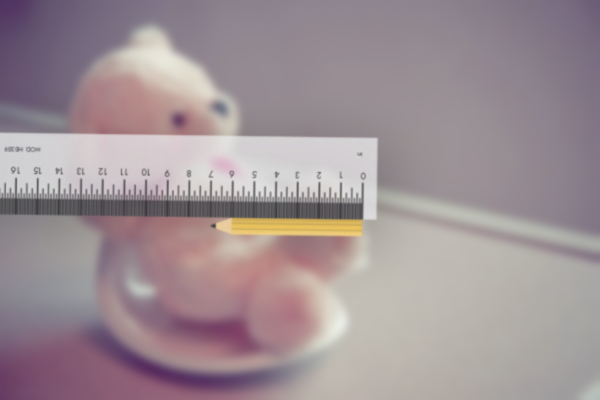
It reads value=7 unit=in
